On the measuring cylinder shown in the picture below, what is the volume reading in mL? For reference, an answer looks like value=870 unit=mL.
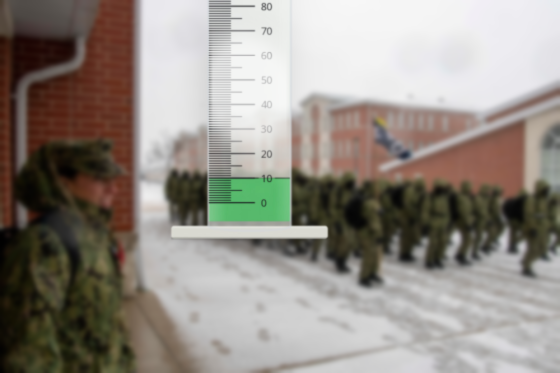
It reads value=10 unit=mL
